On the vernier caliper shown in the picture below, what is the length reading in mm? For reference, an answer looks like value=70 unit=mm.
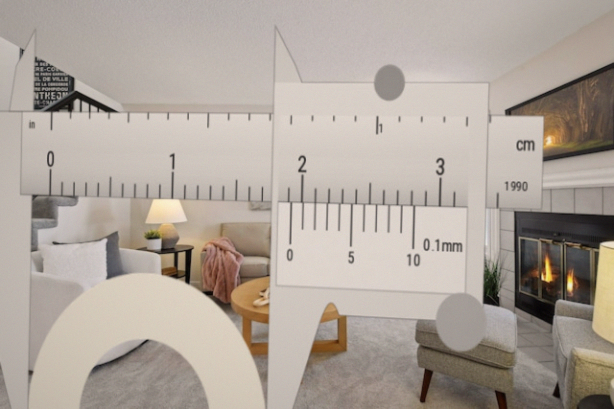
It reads value=19.2 unit=mm
